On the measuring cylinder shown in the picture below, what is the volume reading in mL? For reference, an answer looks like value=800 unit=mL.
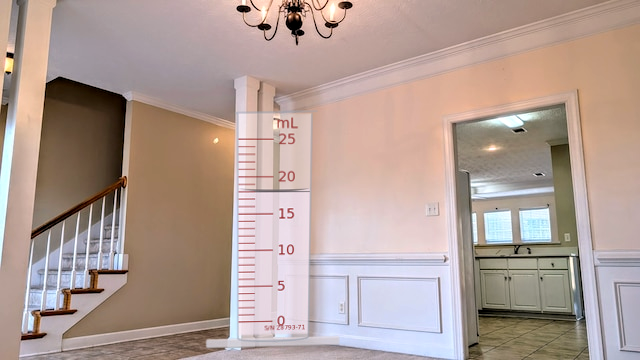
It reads value=18 unit=mL
